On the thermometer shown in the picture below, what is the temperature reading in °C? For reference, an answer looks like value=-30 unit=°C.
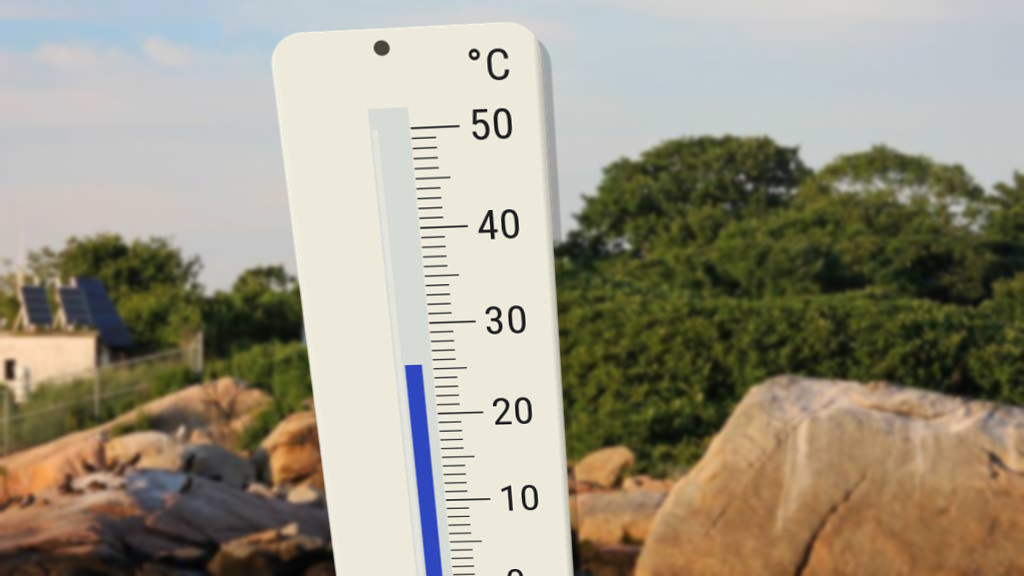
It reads value=25.5 unit=°C
